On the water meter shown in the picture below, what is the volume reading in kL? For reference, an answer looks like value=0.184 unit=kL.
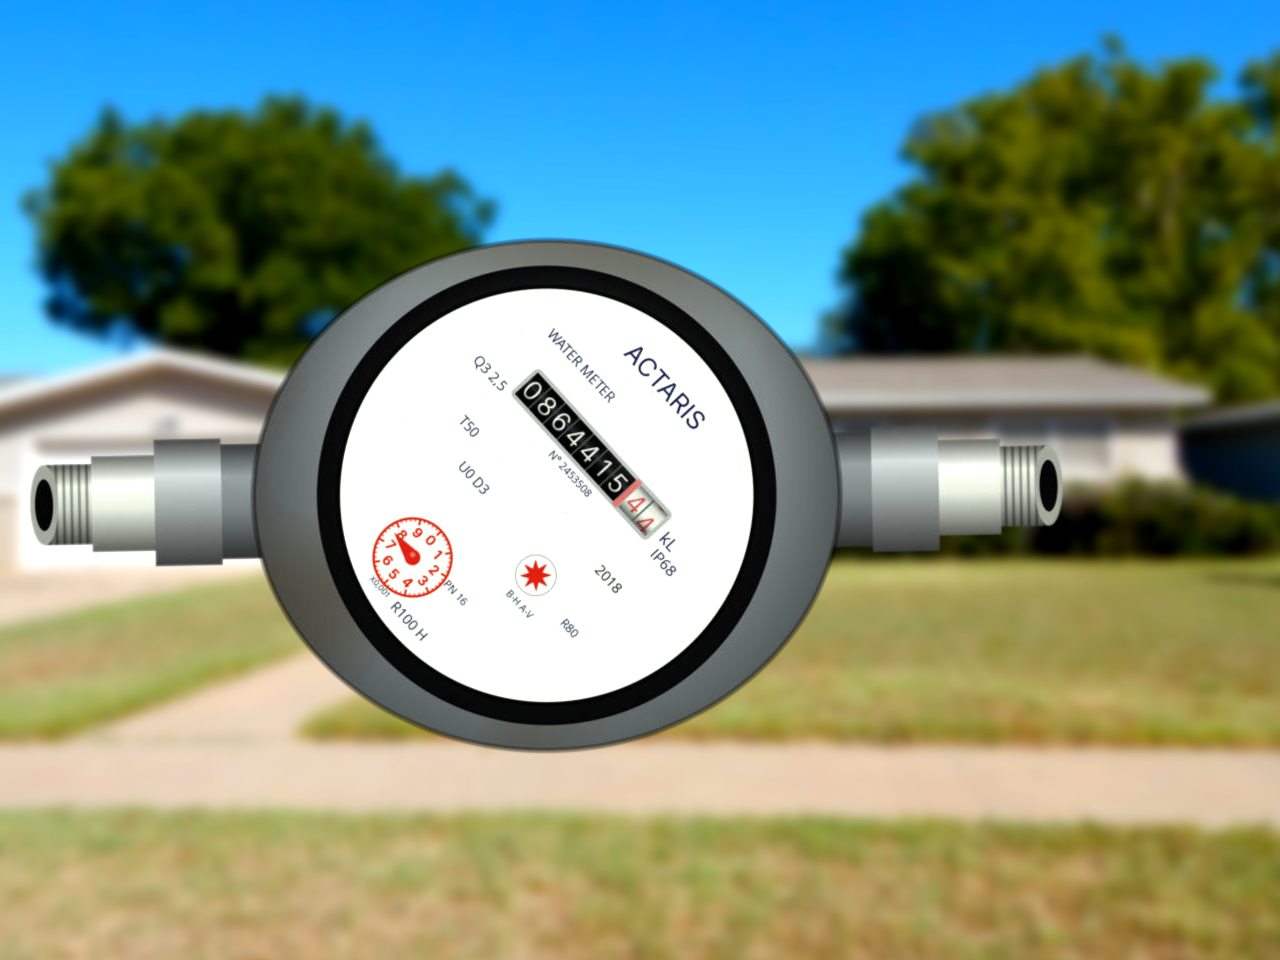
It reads value=864415.437 unit=kL
